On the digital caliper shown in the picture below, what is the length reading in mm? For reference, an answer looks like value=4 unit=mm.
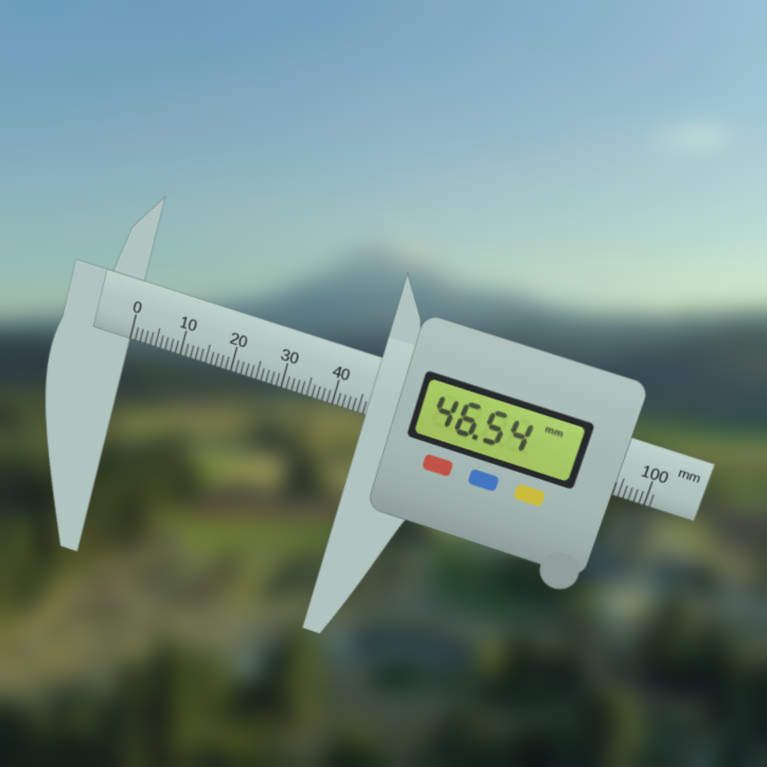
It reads value=46.54 unit=mm
